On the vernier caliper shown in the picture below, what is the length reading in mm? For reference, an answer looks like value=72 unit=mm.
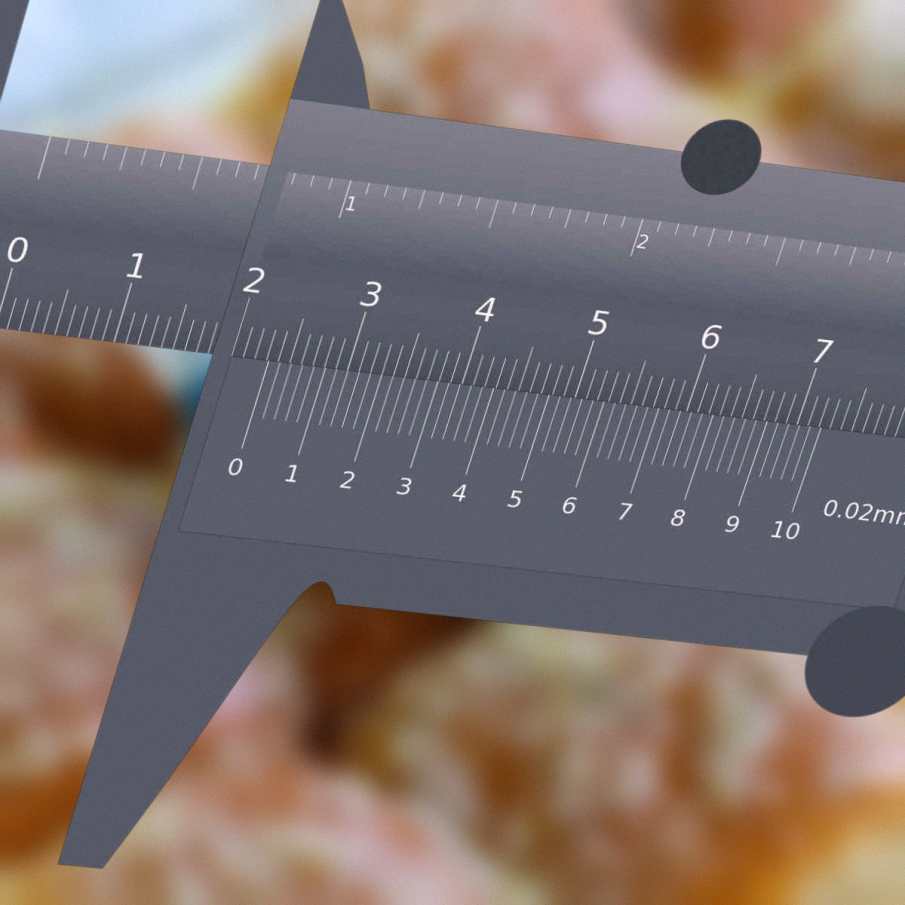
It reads value=23.2 unit=mm
